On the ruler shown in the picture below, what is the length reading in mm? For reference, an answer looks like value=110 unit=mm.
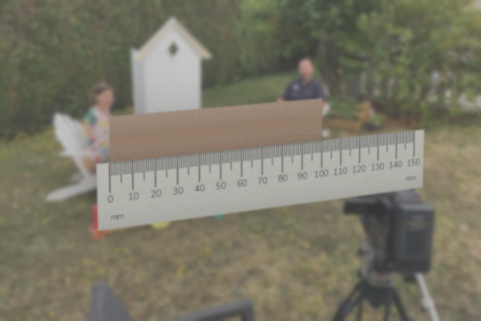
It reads value=100 unit=mm
